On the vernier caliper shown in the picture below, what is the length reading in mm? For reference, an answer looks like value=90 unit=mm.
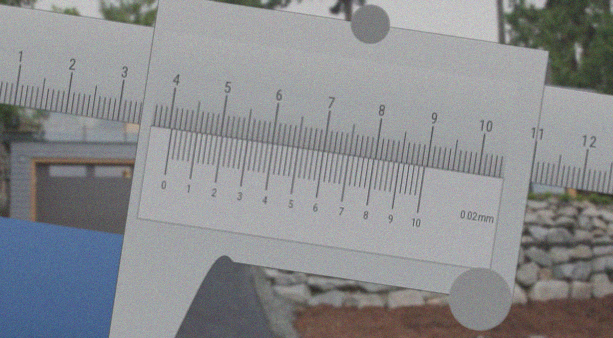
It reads value=40.5 unit=mm
